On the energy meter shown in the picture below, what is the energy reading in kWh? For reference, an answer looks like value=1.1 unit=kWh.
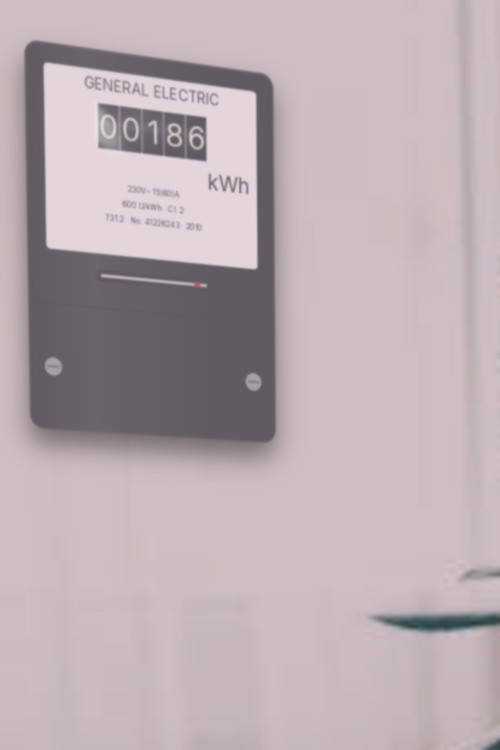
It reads value=186 unit=kWh
